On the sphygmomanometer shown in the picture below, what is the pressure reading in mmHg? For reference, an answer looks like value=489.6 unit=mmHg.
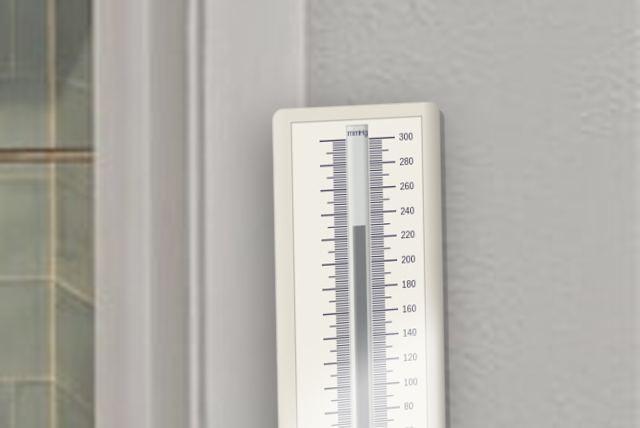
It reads value=230 unit=mmHg
